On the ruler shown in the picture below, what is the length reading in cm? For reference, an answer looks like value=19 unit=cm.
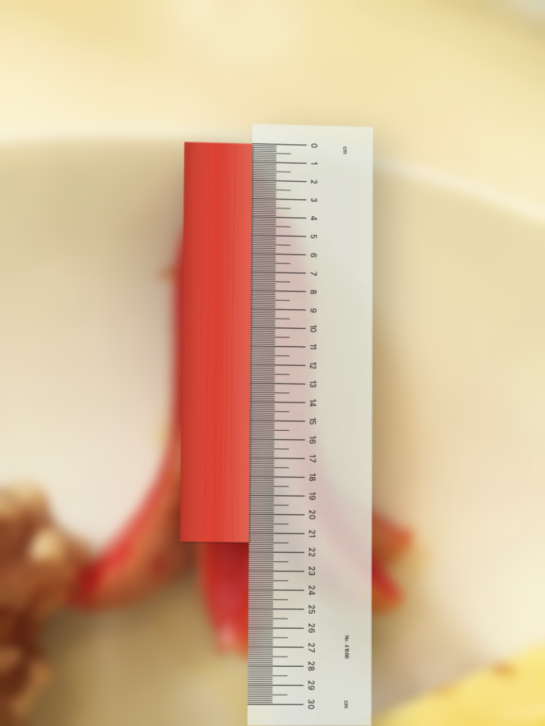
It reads value=21.5 unit=cm
